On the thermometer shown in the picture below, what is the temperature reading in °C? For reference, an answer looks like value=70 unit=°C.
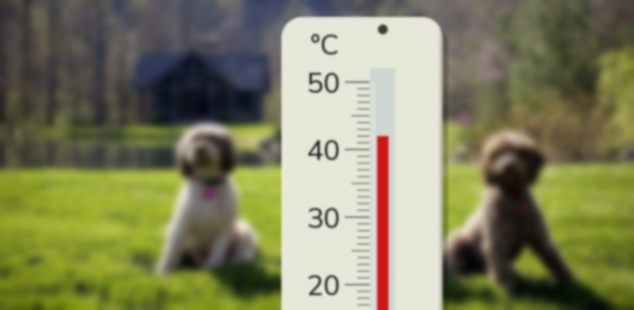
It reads value=42 unit=°C
